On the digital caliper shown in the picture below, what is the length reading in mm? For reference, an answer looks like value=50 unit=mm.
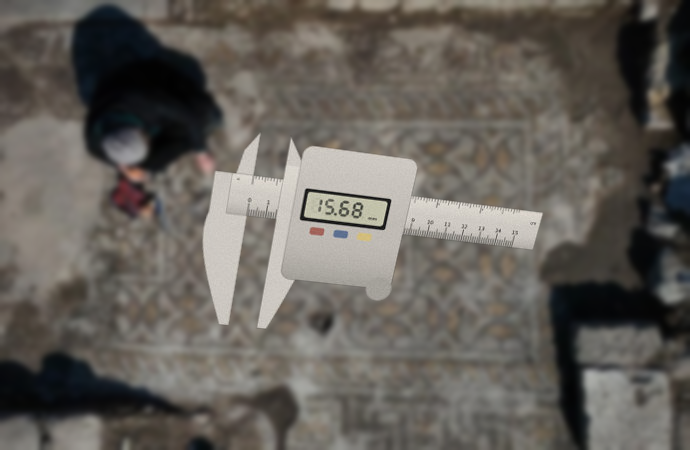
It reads value=15.68 unit=mm
